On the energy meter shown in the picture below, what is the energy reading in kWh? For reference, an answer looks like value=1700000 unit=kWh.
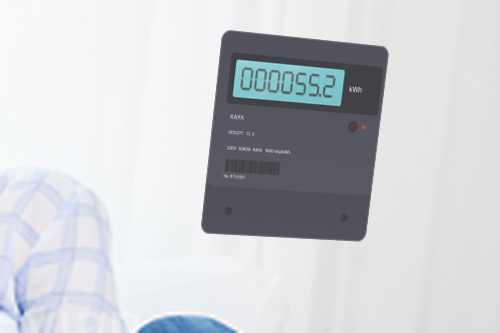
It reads value=55.2 unit=kWh
